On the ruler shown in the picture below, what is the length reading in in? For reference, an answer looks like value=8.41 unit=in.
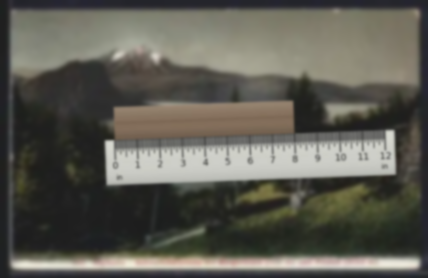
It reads value=8 unit=in
